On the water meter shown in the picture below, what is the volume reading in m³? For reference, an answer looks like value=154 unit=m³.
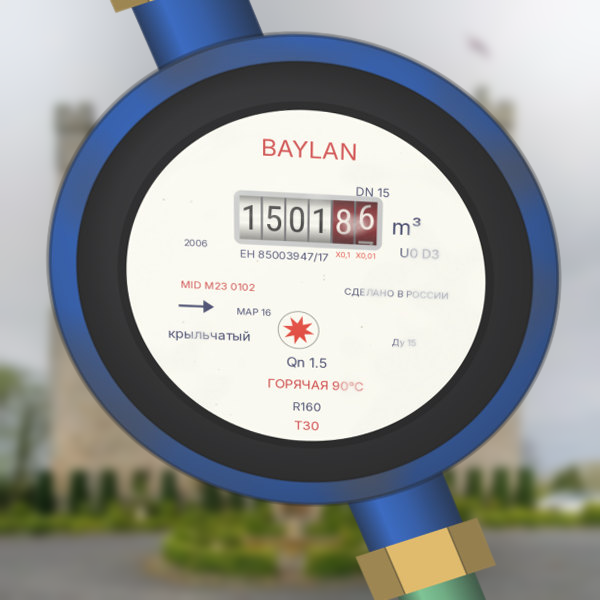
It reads value=1501.86 unit=m³
